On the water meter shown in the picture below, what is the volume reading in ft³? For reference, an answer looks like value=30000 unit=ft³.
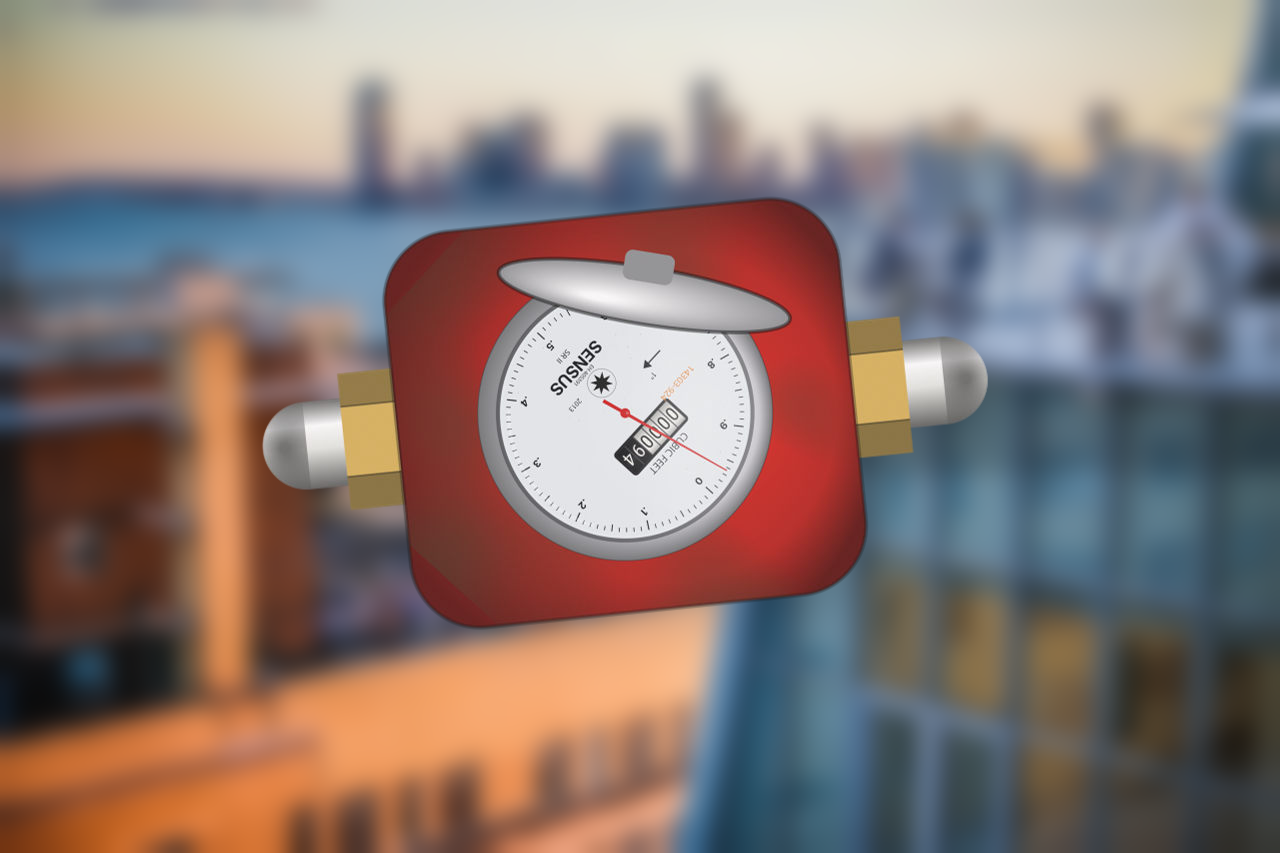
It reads value=93.96 unit=ft³
